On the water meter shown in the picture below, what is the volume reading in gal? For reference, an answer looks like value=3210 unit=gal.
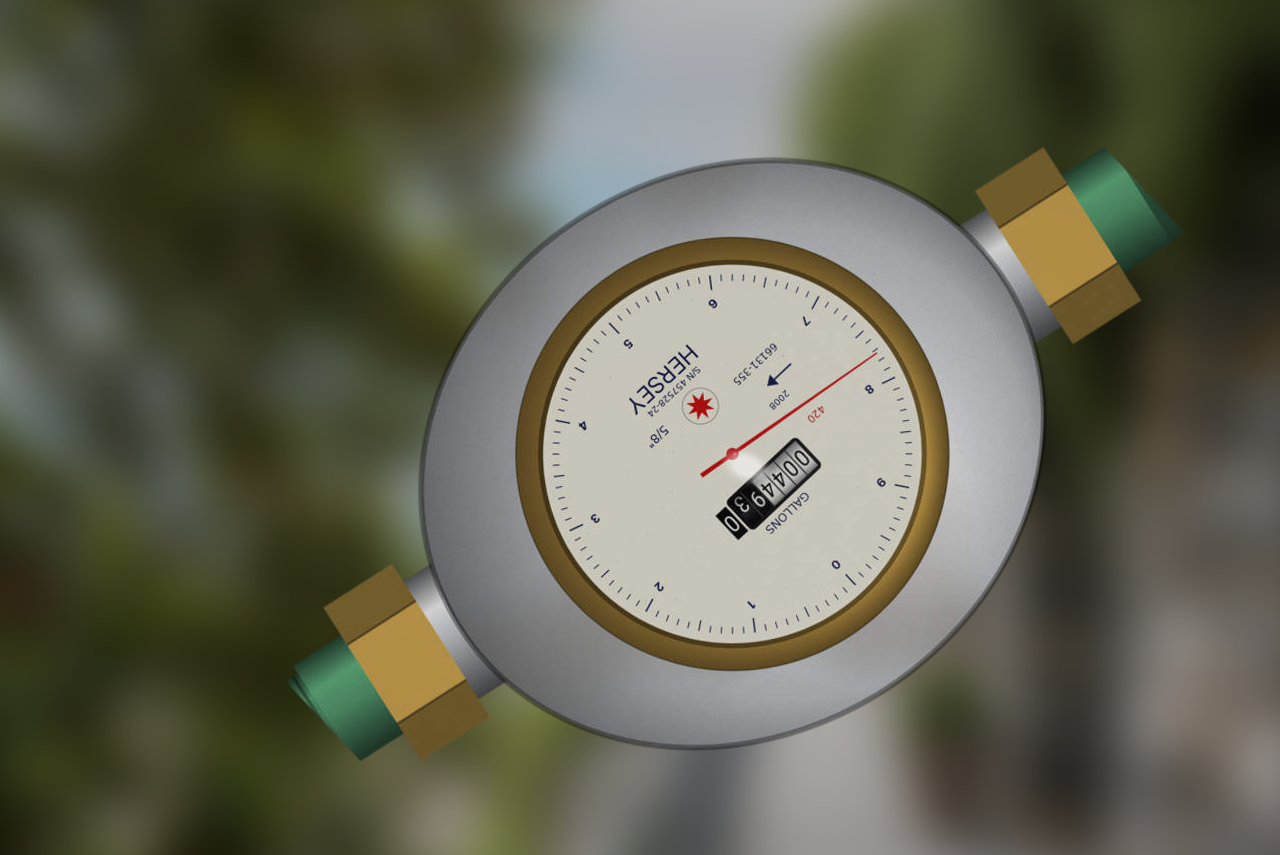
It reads value=44927.7 unit=gal
